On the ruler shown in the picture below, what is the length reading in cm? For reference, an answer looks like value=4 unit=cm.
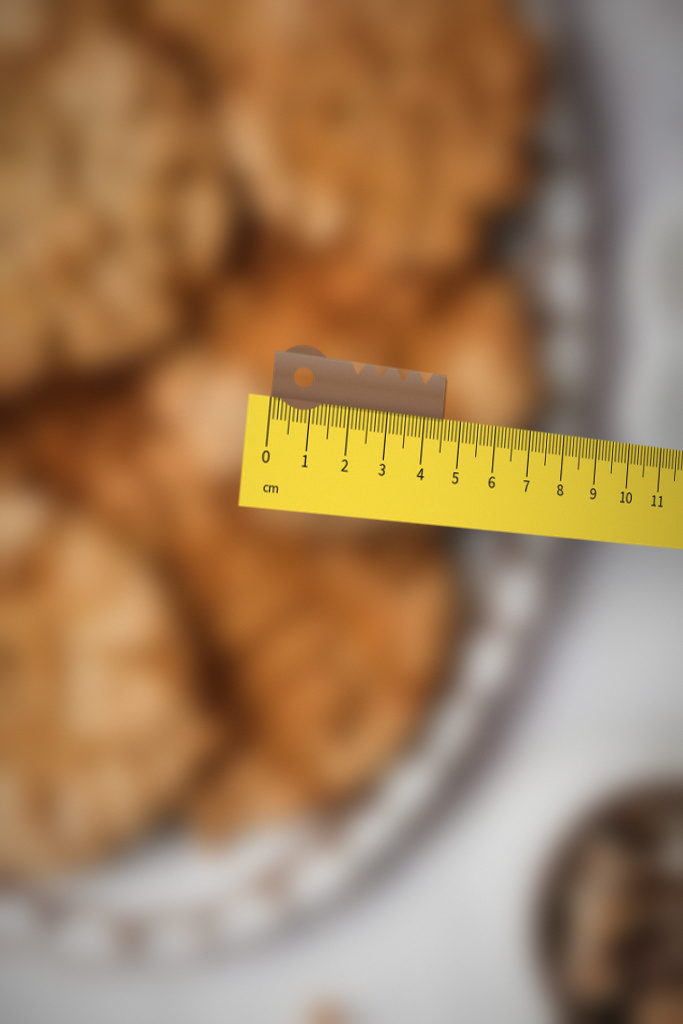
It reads value=4.5 unit=cm
